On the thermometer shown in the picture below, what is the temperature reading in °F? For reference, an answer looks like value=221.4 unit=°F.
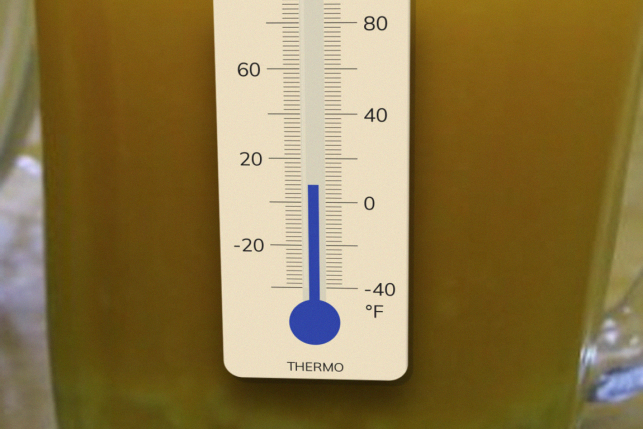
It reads value=8 unit=°F
